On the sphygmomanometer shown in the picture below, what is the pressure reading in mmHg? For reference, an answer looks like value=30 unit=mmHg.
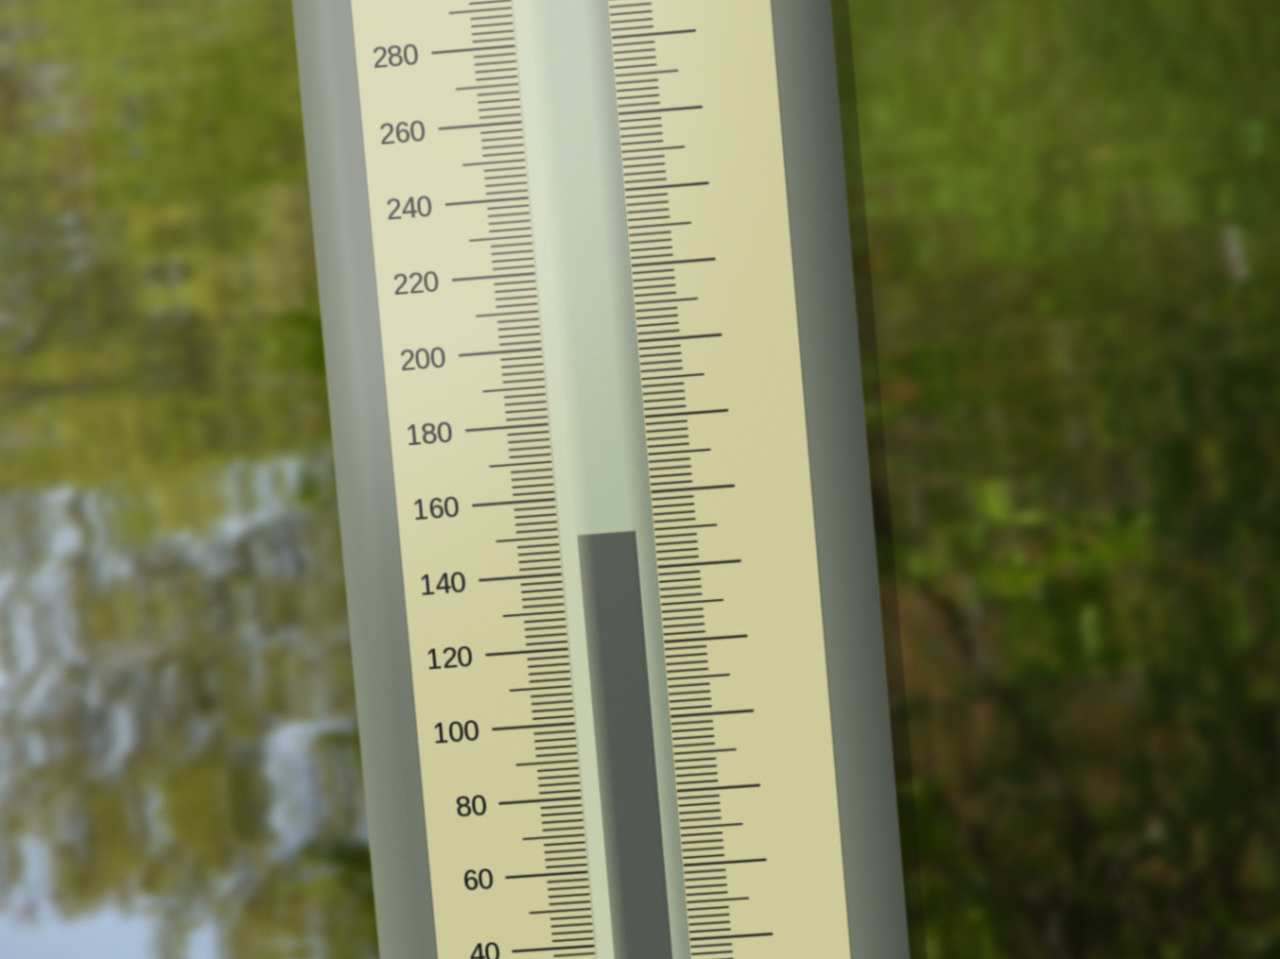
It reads value=150 unit=mmHg
